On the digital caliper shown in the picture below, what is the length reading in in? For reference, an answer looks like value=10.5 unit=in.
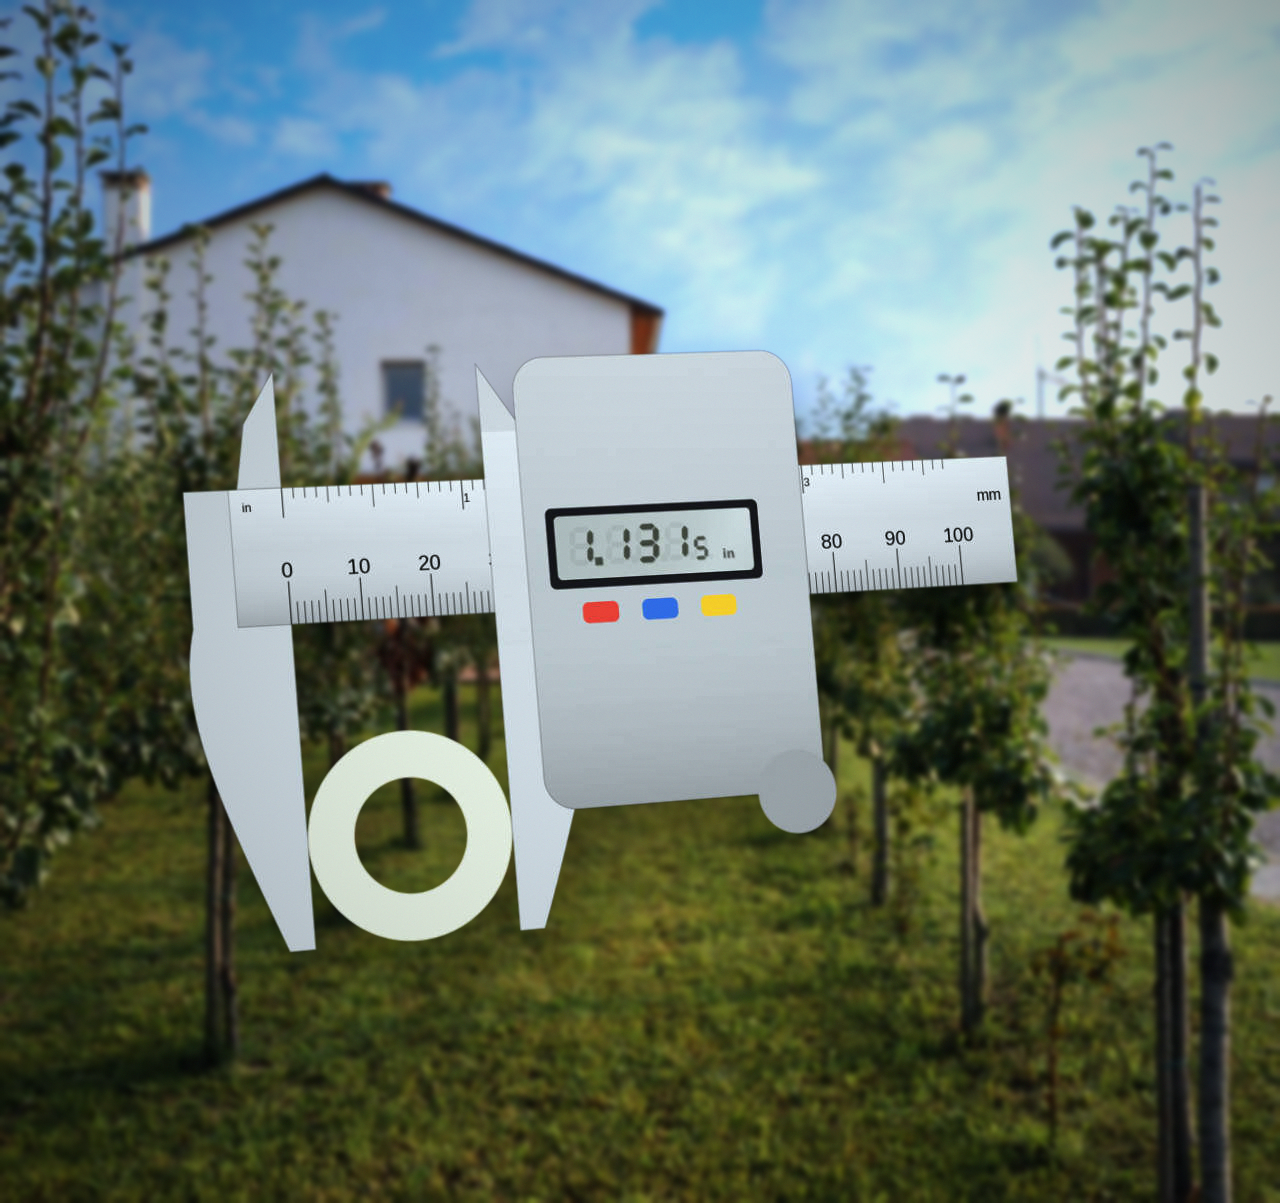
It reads value=1.1315 unit=in
